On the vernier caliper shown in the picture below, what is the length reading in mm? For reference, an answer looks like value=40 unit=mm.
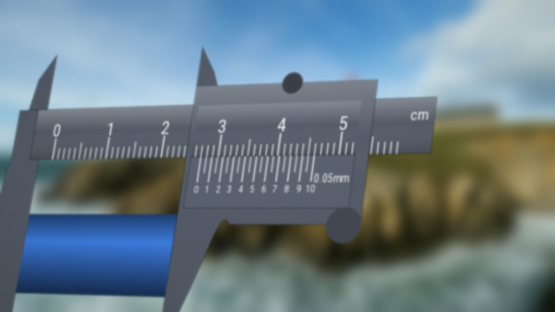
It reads value=27.0 unit=mm
